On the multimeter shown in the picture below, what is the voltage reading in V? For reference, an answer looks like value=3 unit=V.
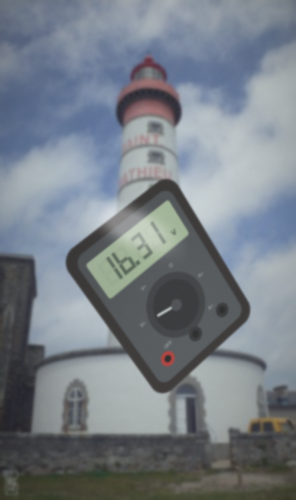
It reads value=16.31 unit=V
